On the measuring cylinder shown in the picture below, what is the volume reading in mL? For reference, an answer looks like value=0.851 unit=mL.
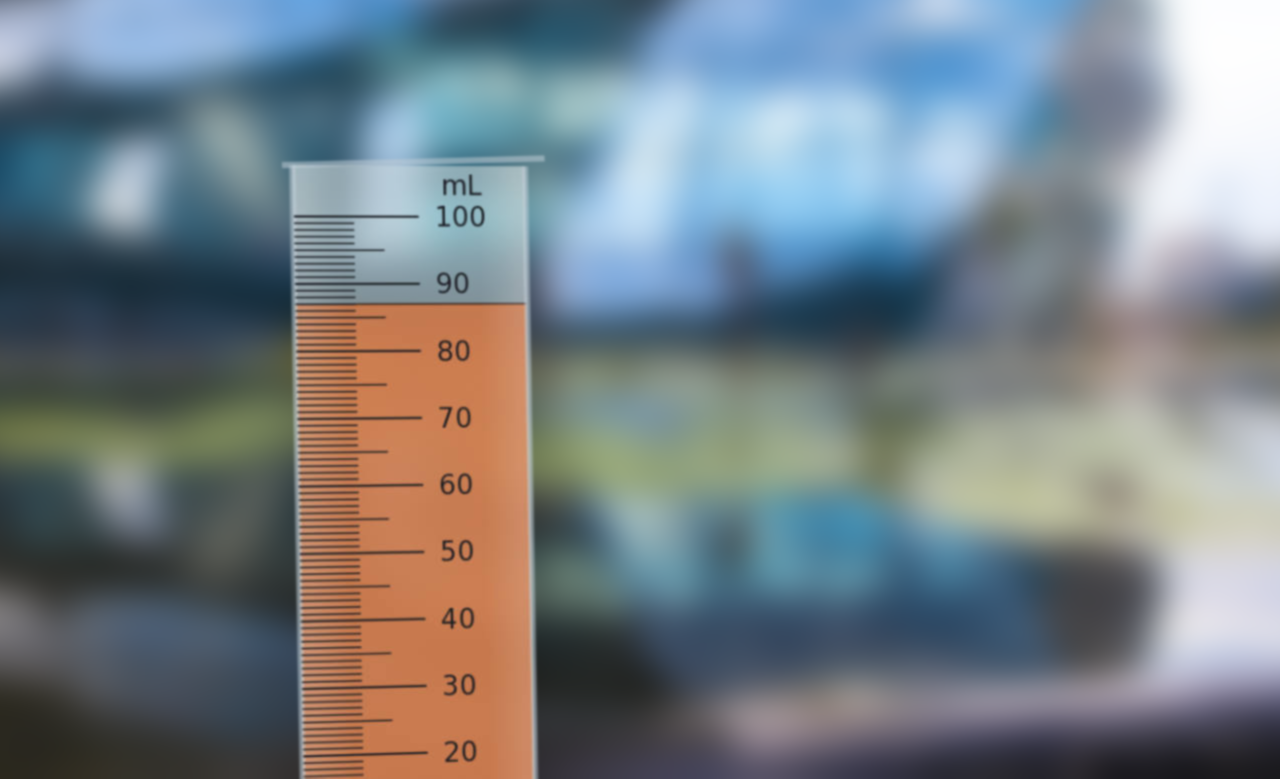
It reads value=87 unit=mL
